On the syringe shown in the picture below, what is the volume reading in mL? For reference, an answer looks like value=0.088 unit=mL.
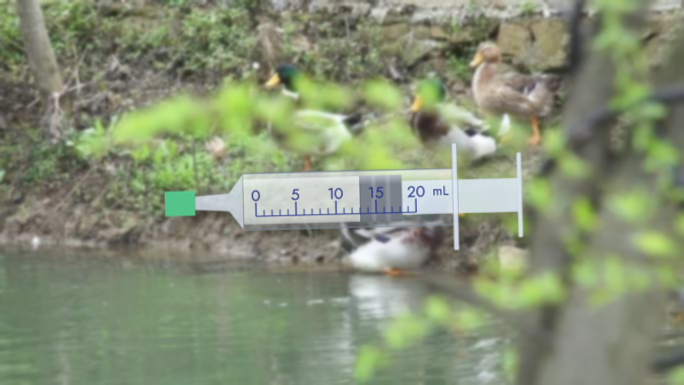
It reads value=13 unit=mL
